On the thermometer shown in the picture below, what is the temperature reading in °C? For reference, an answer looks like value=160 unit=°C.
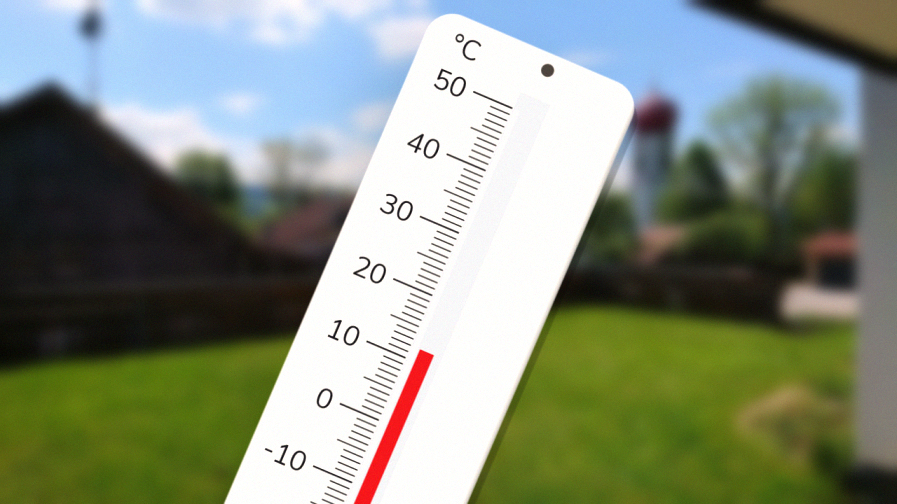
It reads value=12 unit=°C
